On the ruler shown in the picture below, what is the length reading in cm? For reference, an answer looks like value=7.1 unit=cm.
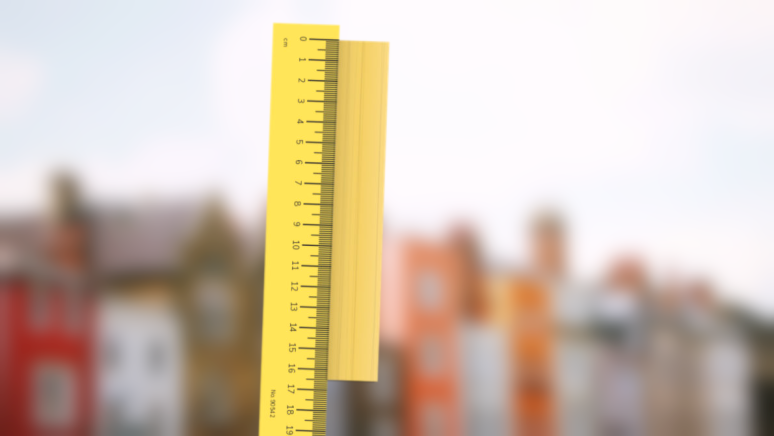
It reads value=16.5 unit=cm
